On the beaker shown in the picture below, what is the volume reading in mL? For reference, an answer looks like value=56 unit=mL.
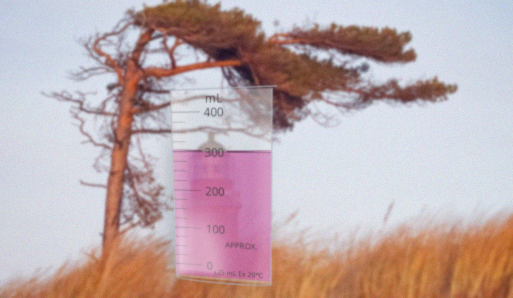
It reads value=300 unit=mL
